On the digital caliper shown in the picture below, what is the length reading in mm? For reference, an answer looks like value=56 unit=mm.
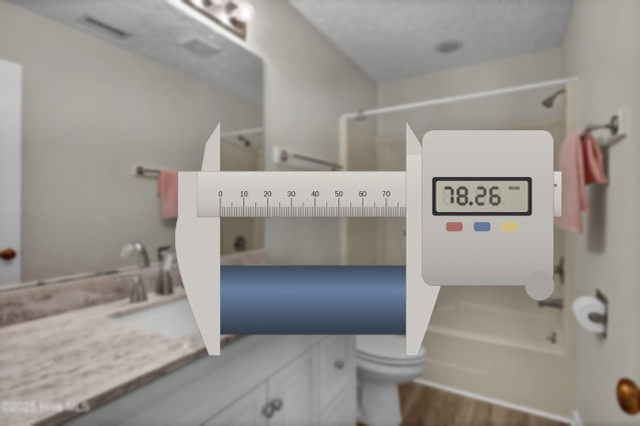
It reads value=78.26 unit=mm
